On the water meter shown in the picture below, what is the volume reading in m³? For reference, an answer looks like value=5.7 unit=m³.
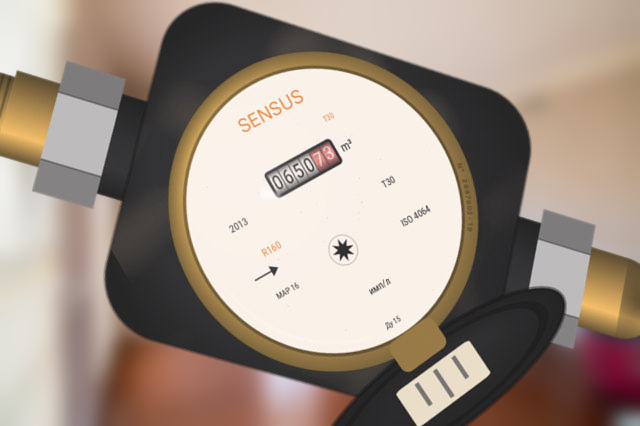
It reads value=650.73 unit=m³
